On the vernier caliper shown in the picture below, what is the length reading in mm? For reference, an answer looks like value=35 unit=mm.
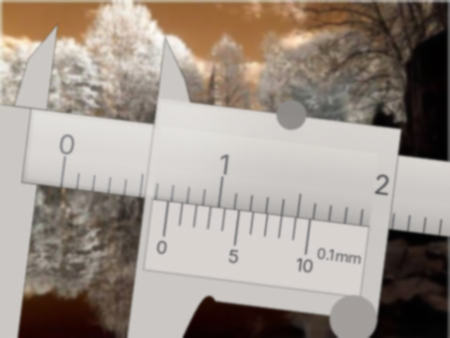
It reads value=6.8 unit=mm
